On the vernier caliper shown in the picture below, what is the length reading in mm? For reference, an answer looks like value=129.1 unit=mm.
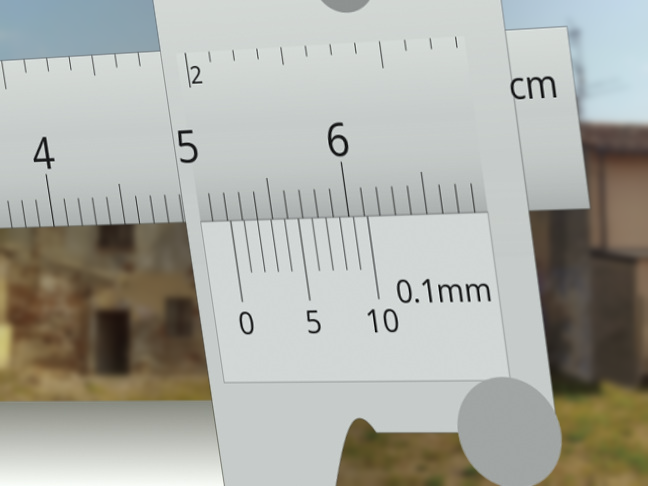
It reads value=52.2 unit=mm
